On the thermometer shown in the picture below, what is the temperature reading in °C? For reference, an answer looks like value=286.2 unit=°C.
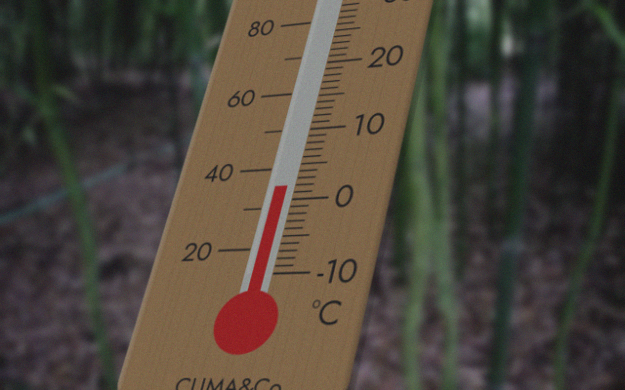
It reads value=2 unit=°C
